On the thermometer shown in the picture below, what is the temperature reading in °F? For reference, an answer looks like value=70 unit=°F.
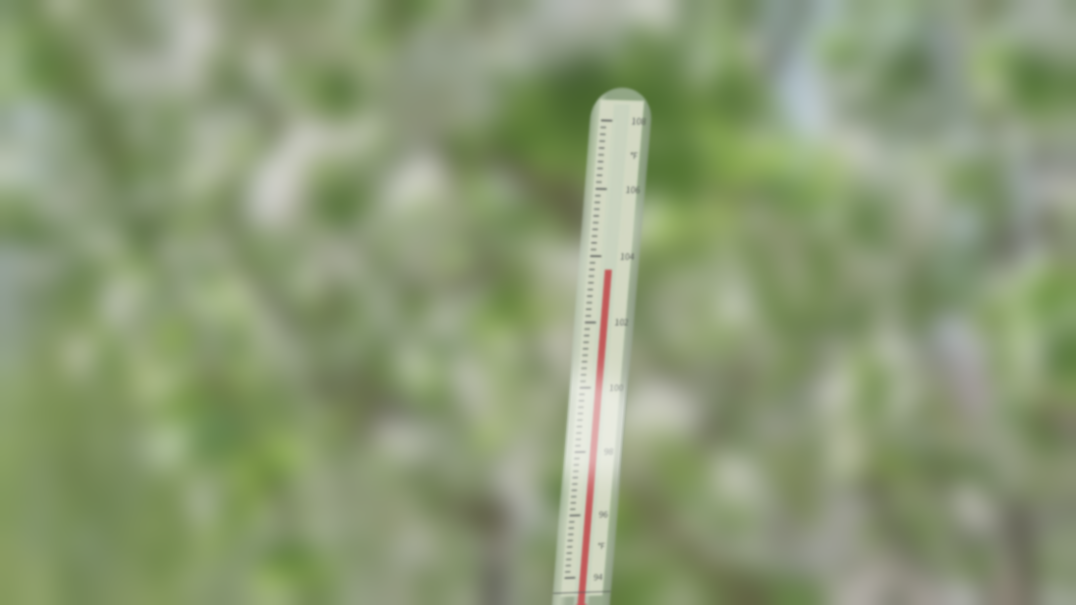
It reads value=103.6 unit=°F
